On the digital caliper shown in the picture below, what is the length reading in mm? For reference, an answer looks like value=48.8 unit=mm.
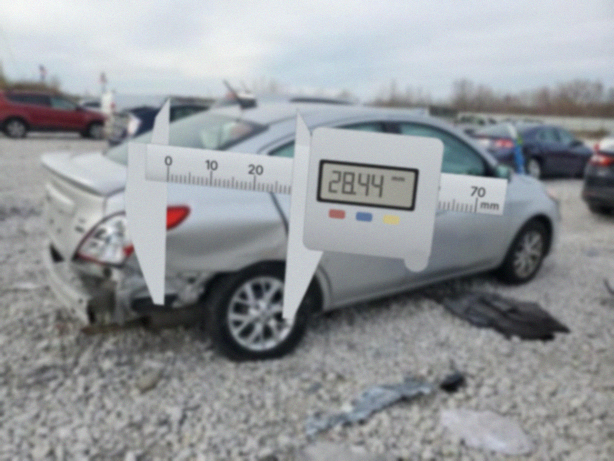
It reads value=28.44 unit=mm
